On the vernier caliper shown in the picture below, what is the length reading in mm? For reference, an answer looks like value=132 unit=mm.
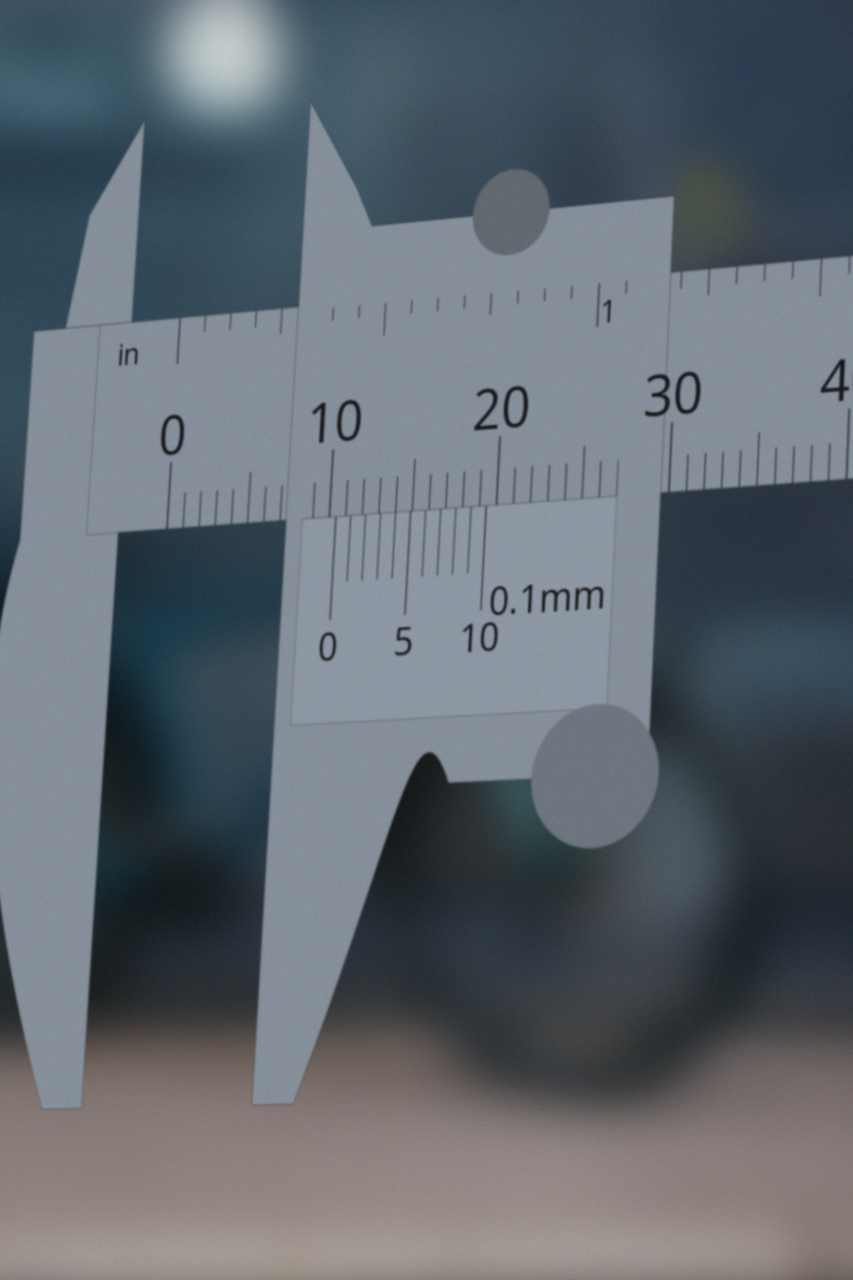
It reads value=10.4 unit=mm
